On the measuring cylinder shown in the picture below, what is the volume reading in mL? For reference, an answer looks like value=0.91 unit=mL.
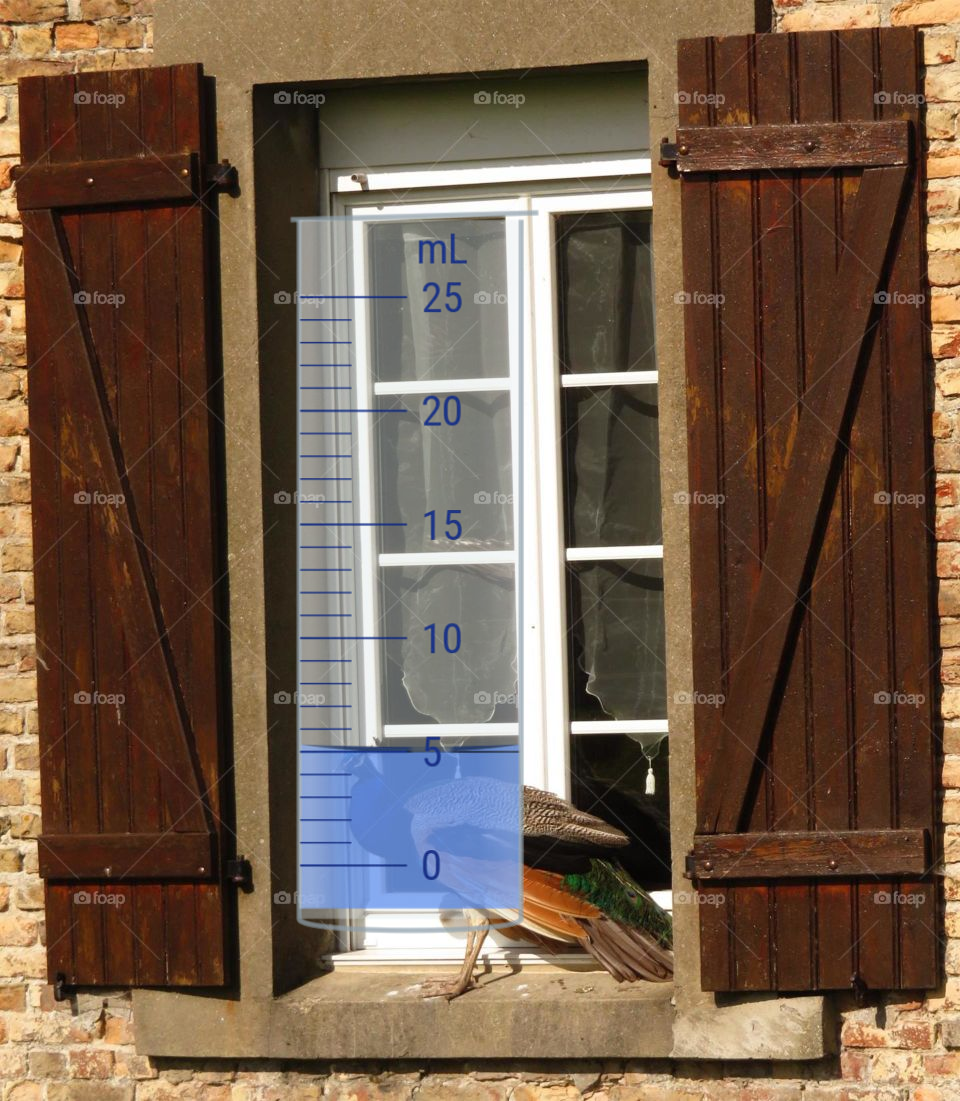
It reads value=5 unit=mL
